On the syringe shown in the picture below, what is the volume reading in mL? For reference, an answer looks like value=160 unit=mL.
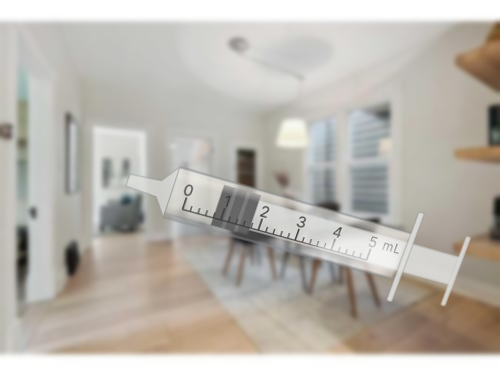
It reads value=0.8 unit=mL
